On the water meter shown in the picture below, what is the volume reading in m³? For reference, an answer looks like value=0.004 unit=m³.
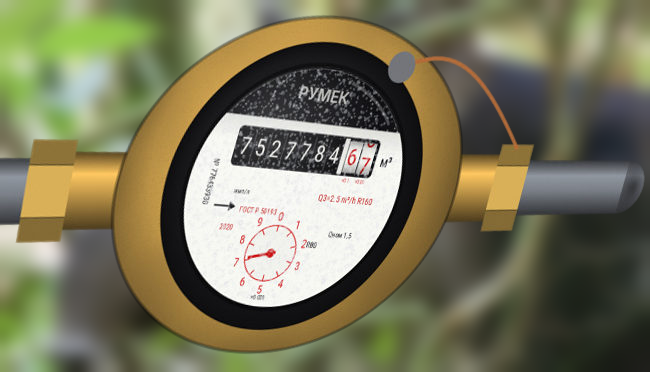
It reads value=7527784.667 unit=m³
